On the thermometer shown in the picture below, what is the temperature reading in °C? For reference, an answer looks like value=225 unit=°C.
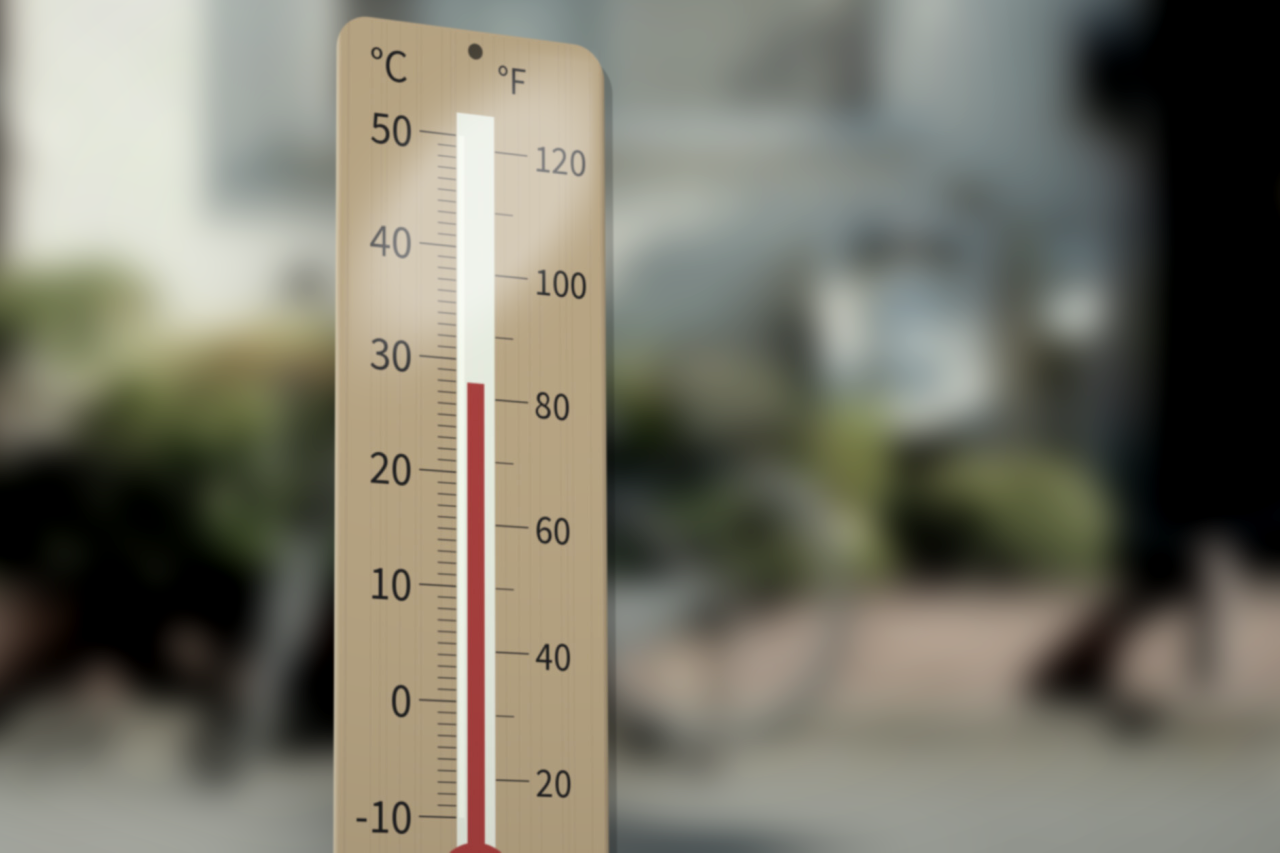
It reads value=28 unit=°C
